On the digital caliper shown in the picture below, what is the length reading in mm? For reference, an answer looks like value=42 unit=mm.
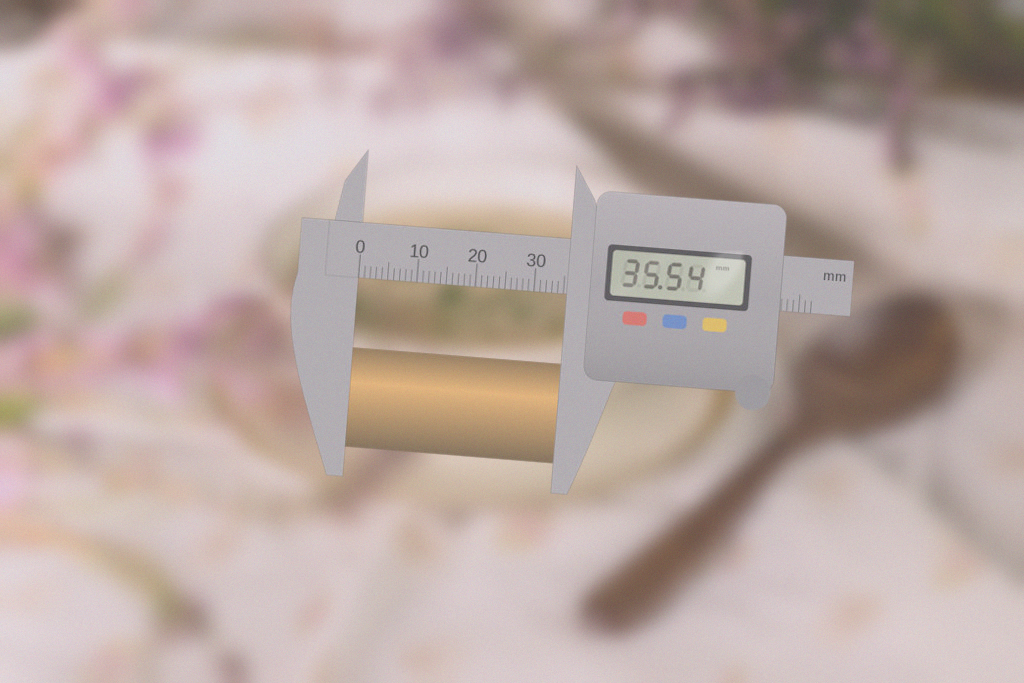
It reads value=35.54 unit=mm
